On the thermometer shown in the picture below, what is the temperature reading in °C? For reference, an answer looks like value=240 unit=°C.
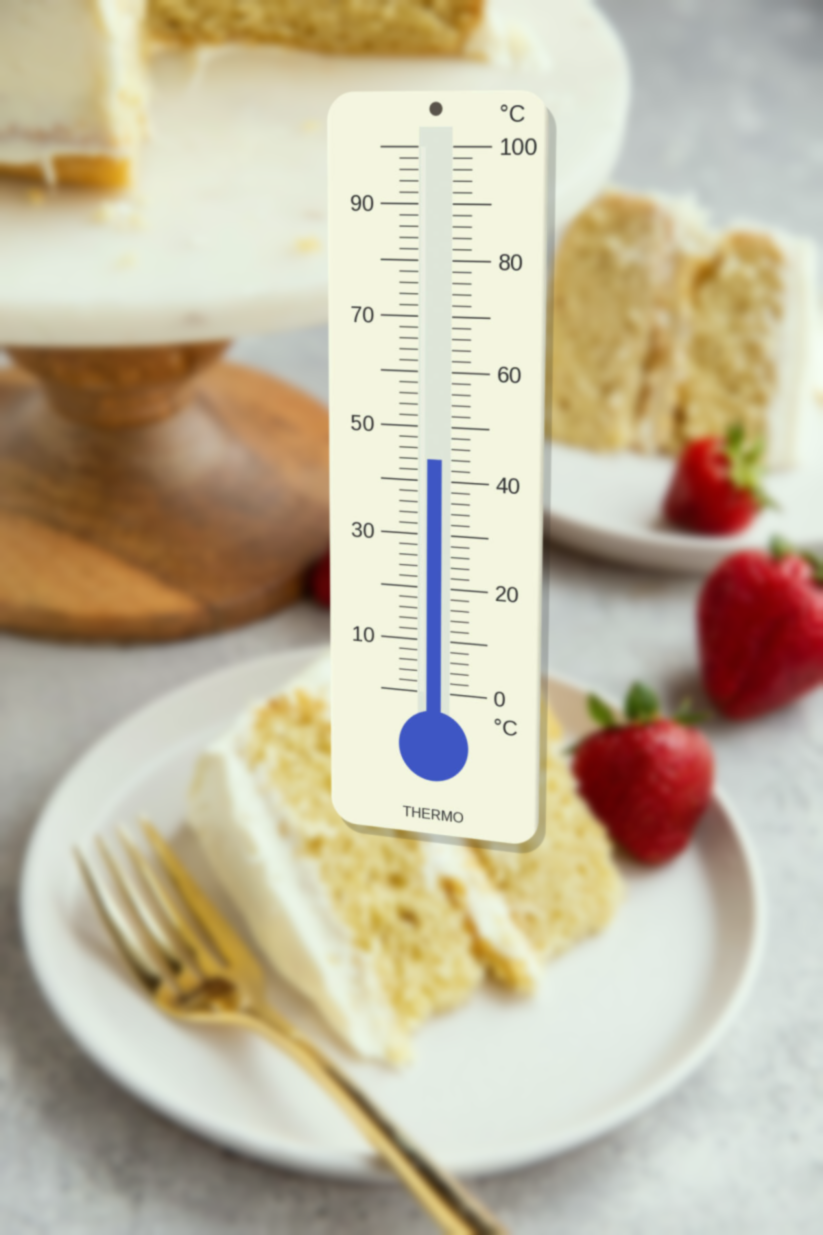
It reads value=44 unit=°C
